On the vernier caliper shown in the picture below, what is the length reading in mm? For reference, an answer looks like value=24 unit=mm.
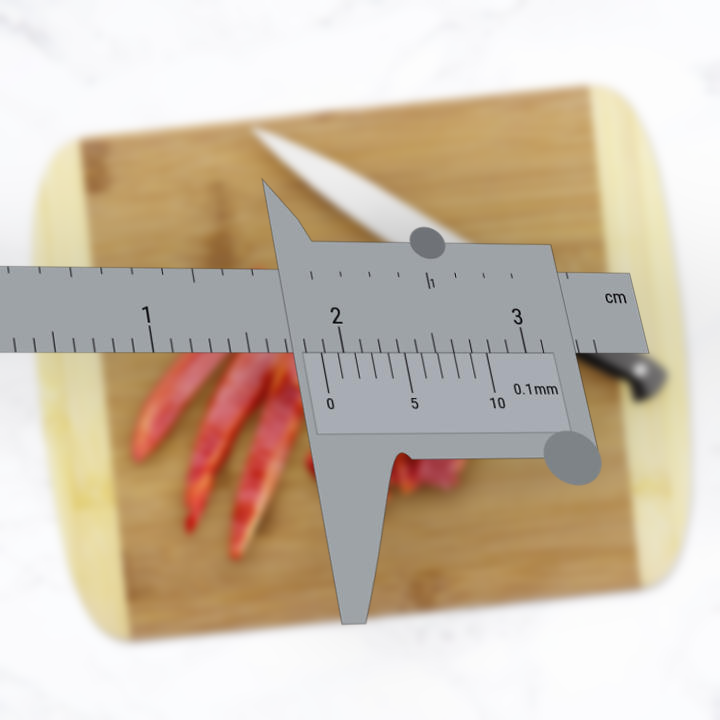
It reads value=18.8 unit=mm
